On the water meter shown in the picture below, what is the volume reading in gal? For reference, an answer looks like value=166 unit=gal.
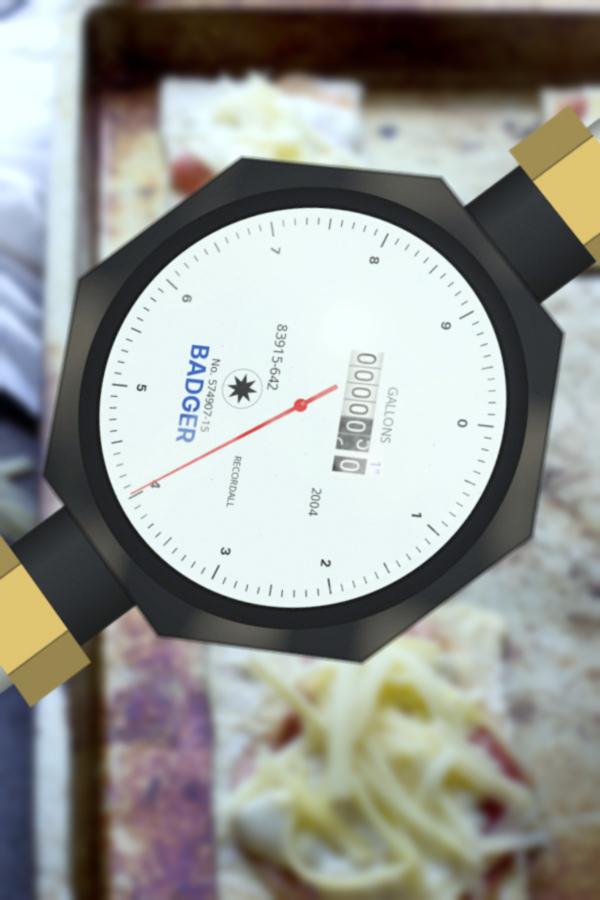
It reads value=54.0 unit=gal
